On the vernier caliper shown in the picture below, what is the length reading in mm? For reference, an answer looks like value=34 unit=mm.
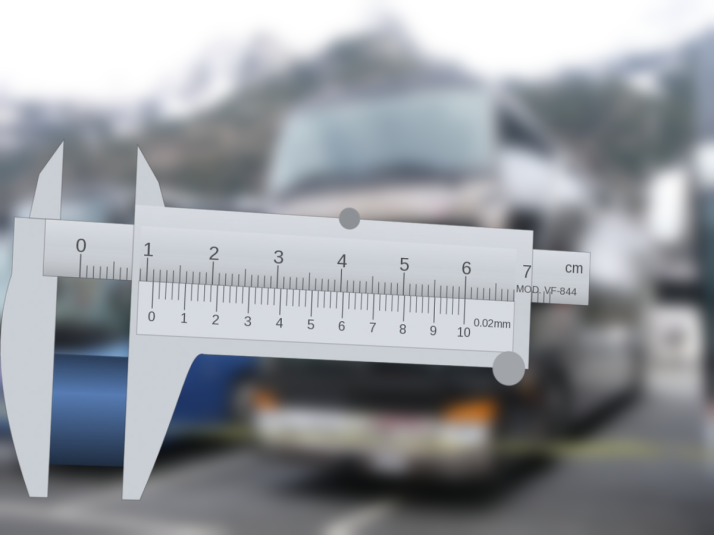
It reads value=11.0 unit=mm
